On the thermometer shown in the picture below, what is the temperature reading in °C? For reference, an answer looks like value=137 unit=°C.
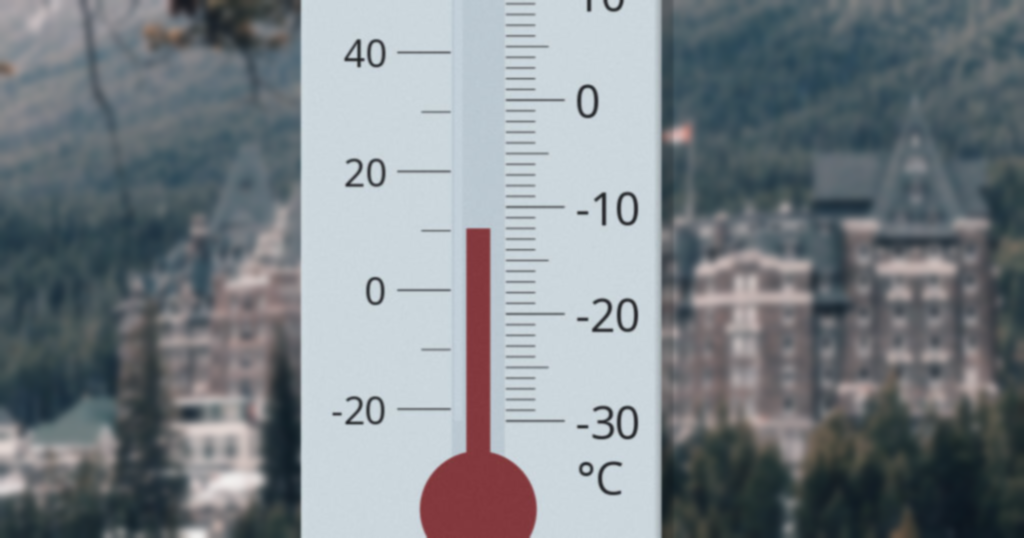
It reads value=-12 unit=°C
